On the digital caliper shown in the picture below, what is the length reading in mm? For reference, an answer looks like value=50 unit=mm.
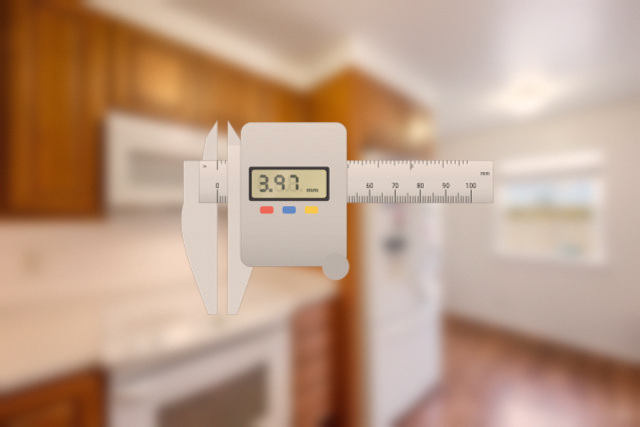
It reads value=3.97 unit=mm
